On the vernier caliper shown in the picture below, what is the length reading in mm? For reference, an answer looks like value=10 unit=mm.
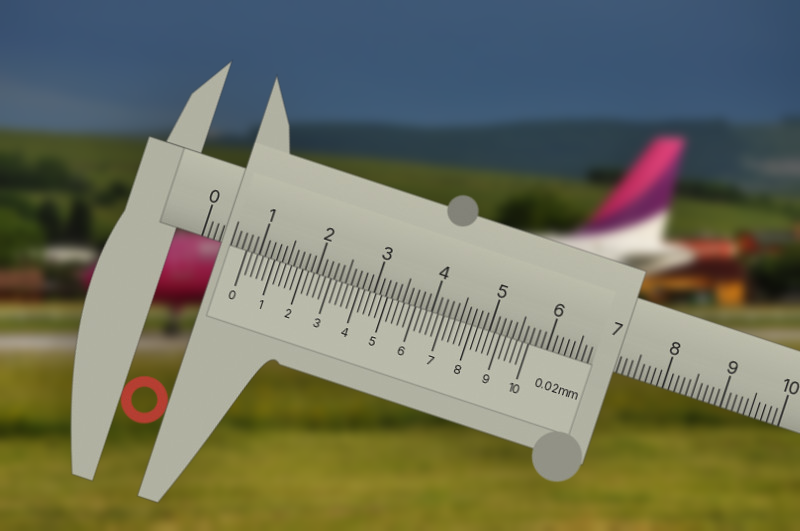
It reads value=7.8 unit=mm
